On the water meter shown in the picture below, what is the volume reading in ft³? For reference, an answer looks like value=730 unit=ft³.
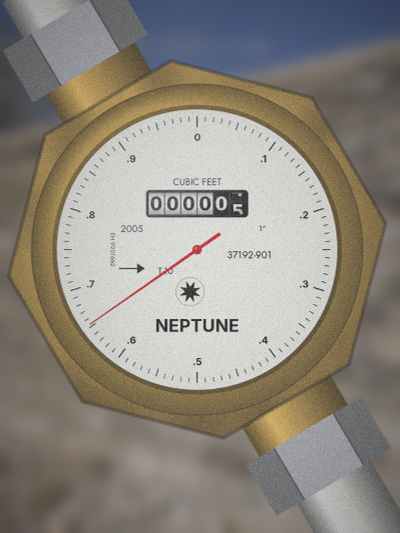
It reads value=4.65 unit=ft³
